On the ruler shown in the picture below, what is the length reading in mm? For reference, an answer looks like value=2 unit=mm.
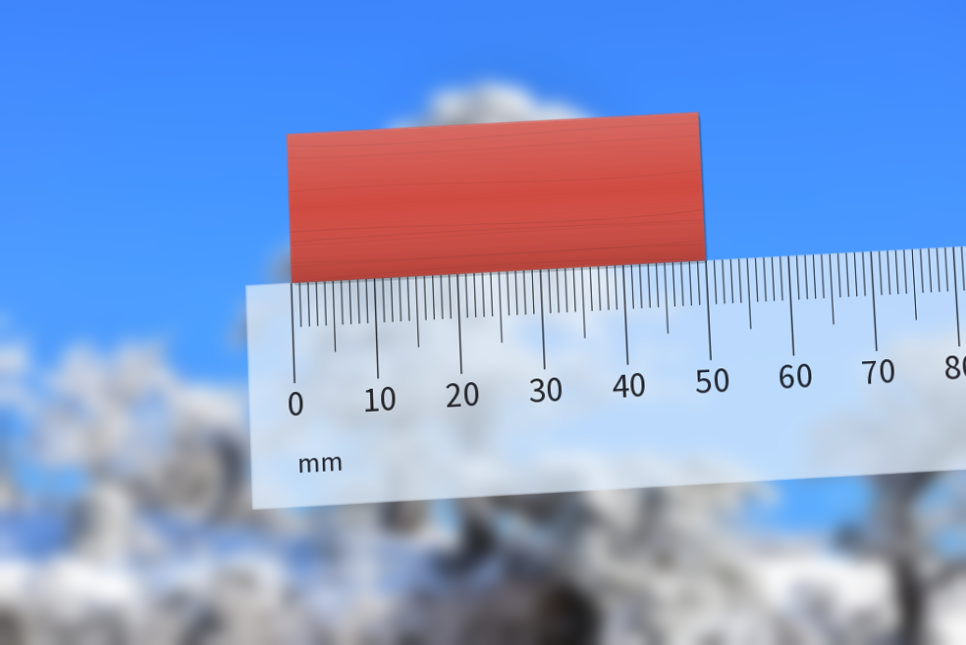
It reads value=50 unit=mm
